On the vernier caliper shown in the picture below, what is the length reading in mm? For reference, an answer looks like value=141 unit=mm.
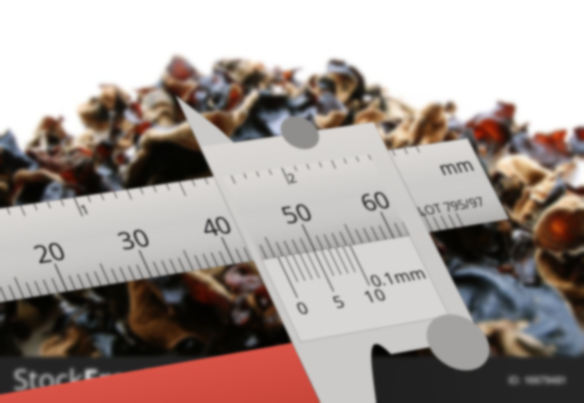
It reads value=45.4 unit=mm
